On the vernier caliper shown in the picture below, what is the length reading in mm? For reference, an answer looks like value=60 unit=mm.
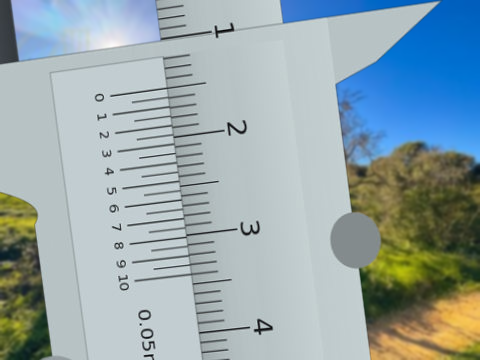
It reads value=15.0 unit=mm
